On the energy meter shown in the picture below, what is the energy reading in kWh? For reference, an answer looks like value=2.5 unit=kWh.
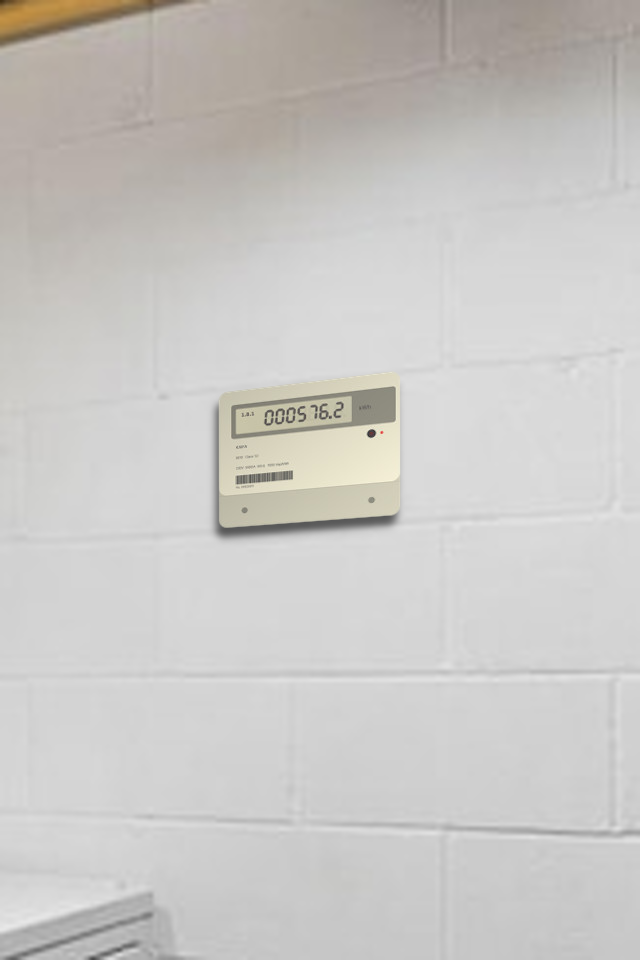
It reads value=576.2 unit=kWh
